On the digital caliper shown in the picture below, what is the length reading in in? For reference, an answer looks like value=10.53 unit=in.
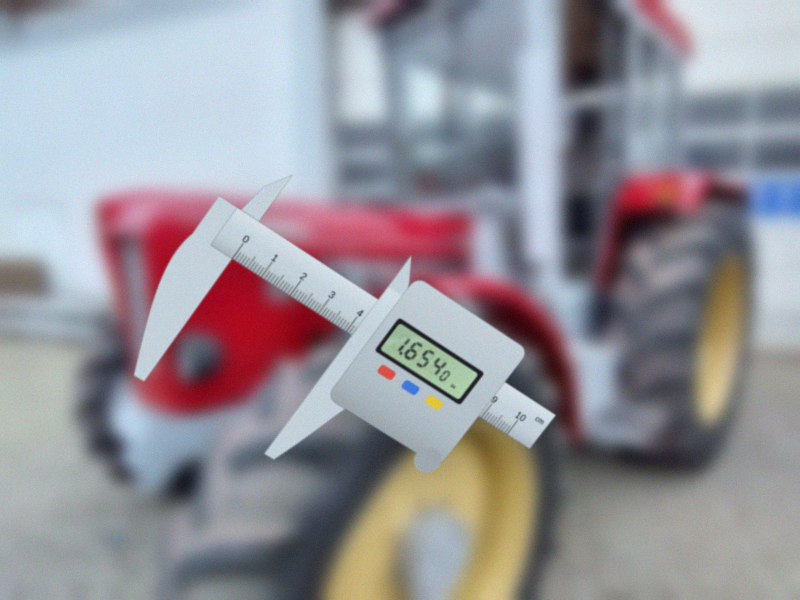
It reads value=1.6540 unit=in
